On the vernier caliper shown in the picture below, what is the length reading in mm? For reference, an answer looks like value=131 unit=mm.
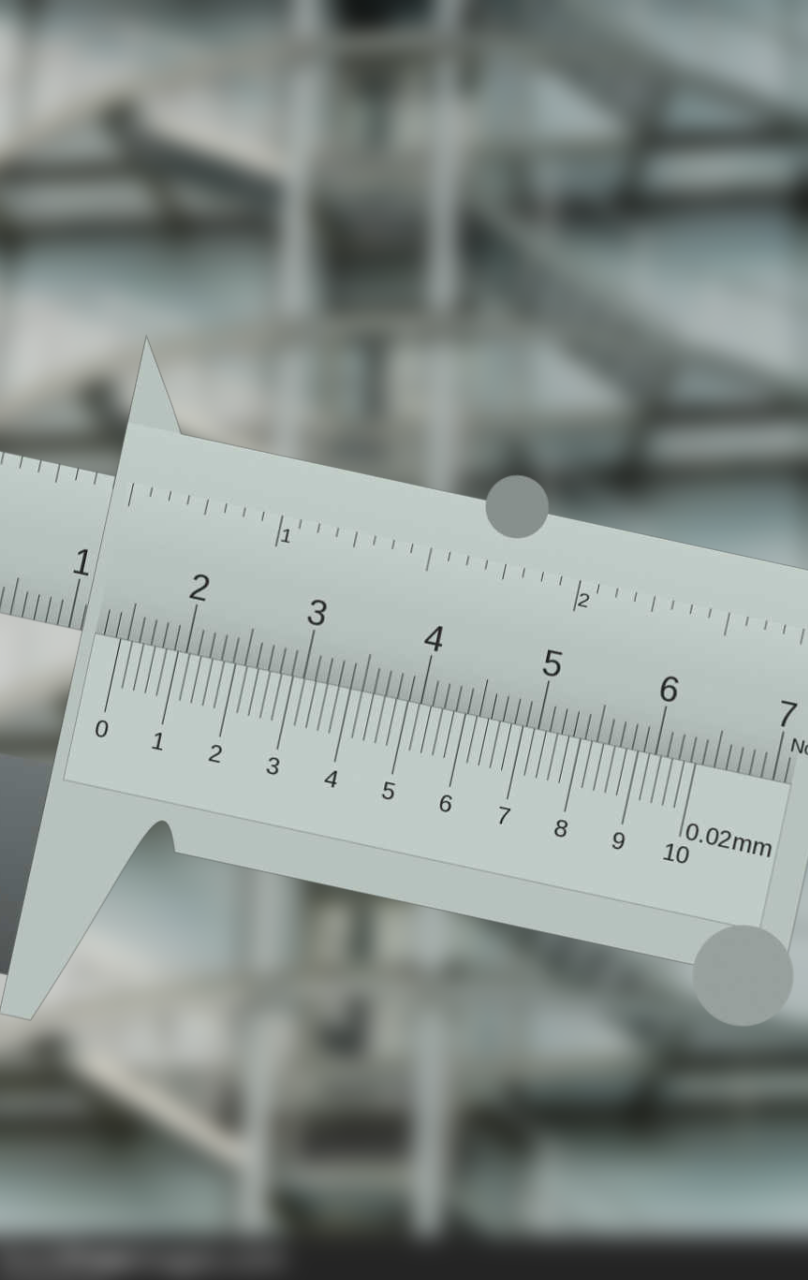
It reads value=14.4 unit=mm
